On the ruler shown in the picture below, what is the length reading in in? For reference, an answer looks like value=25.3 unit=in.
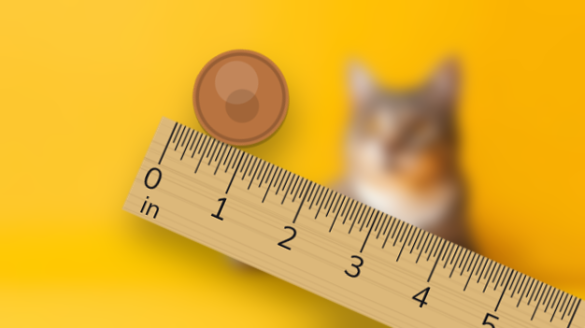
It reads value=1.3125 unit=in
